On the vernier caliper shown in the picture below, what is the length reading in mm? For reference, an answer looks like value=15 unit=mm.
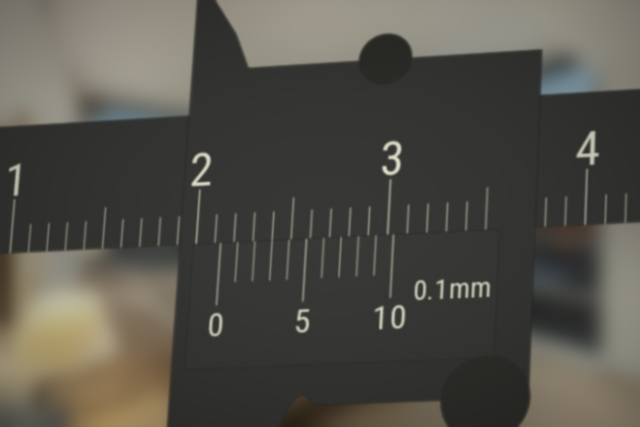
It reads value=21.3 unit=mm
